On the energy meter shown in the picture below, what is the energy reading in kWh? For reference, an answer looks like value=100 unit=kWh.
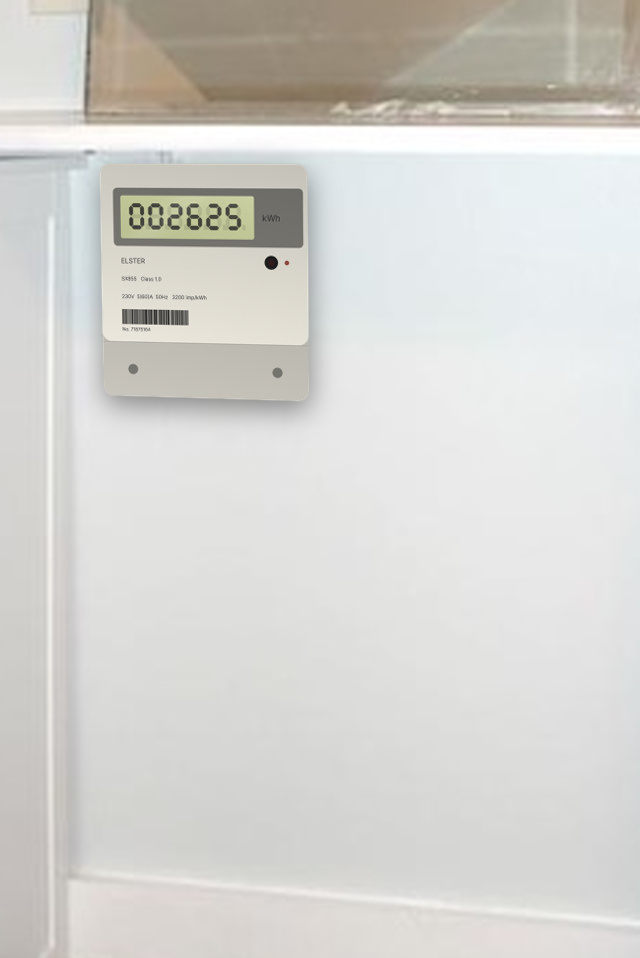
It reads value=2625 unit=kWh
